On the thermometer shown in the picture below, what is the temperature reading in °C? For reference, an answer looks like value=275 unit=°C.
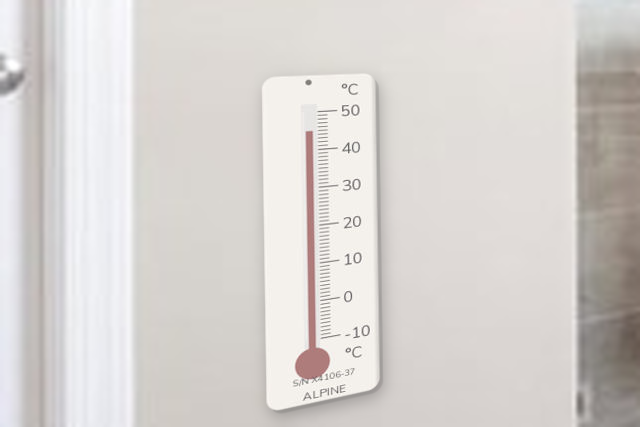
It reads value=45 unit=°C
